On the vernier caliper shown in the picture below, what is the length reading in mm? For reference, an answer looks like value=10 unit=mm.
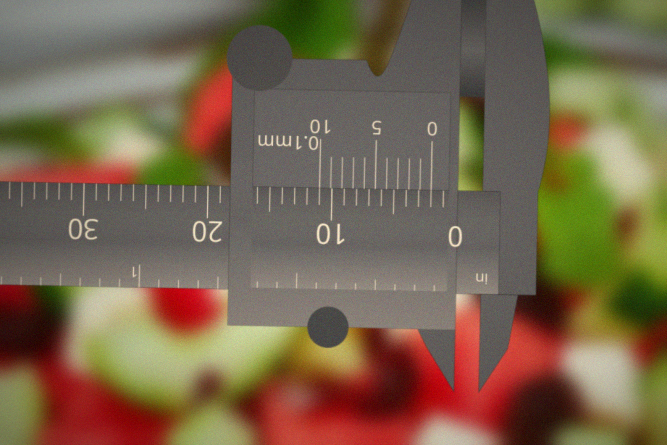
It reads value=2.0 unit=mm
